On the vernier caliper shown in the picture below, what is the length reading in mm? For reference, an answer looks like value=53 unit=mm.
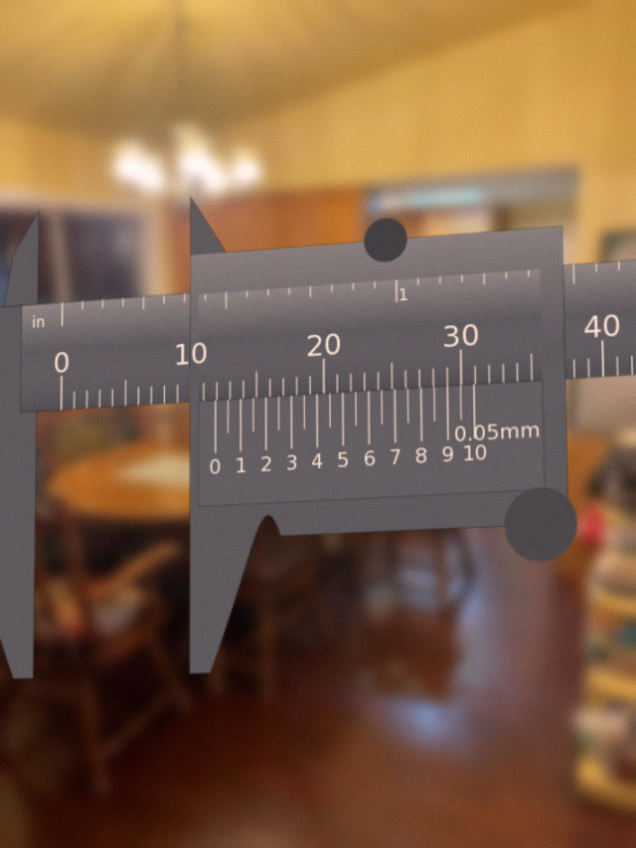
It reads value=11.9 unit=mm
